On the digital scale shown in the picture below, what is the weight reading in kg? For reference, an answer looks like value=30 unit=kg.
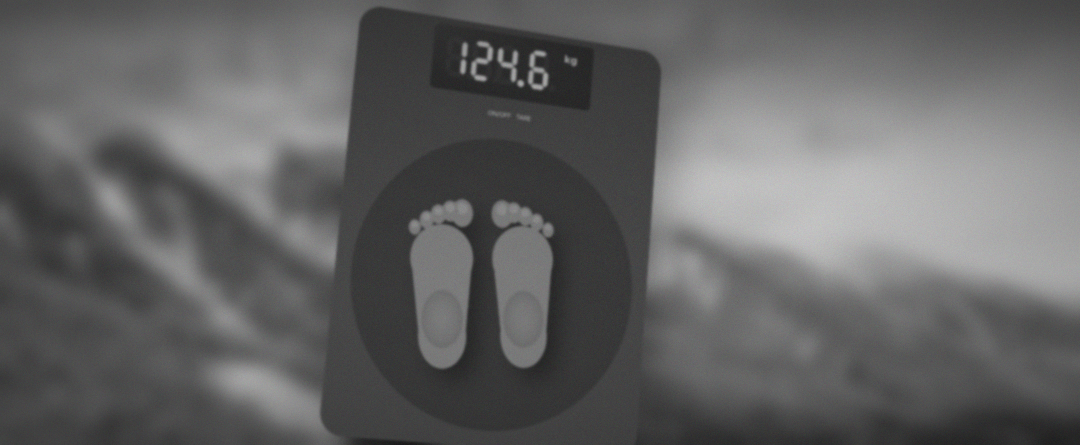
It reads value=124.6 unit=kg
